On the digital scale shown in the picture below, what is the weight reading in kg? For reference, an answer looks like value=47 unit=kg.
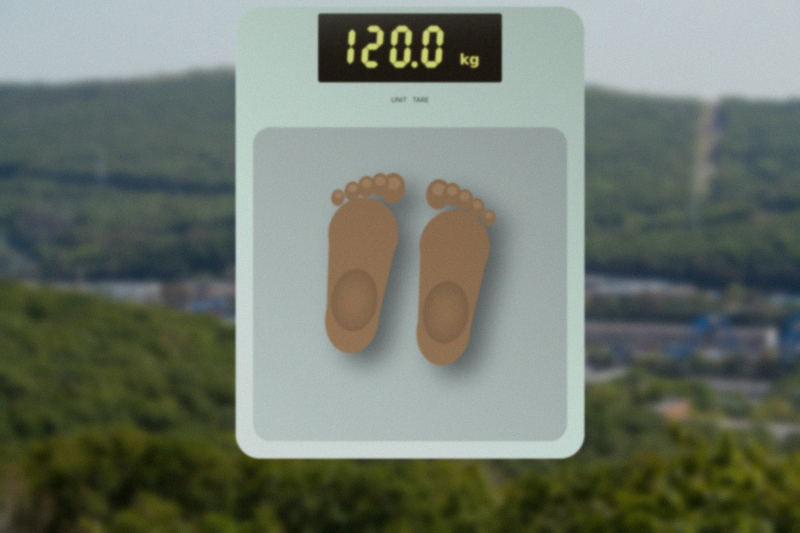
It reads value=120.0 unit=kg
